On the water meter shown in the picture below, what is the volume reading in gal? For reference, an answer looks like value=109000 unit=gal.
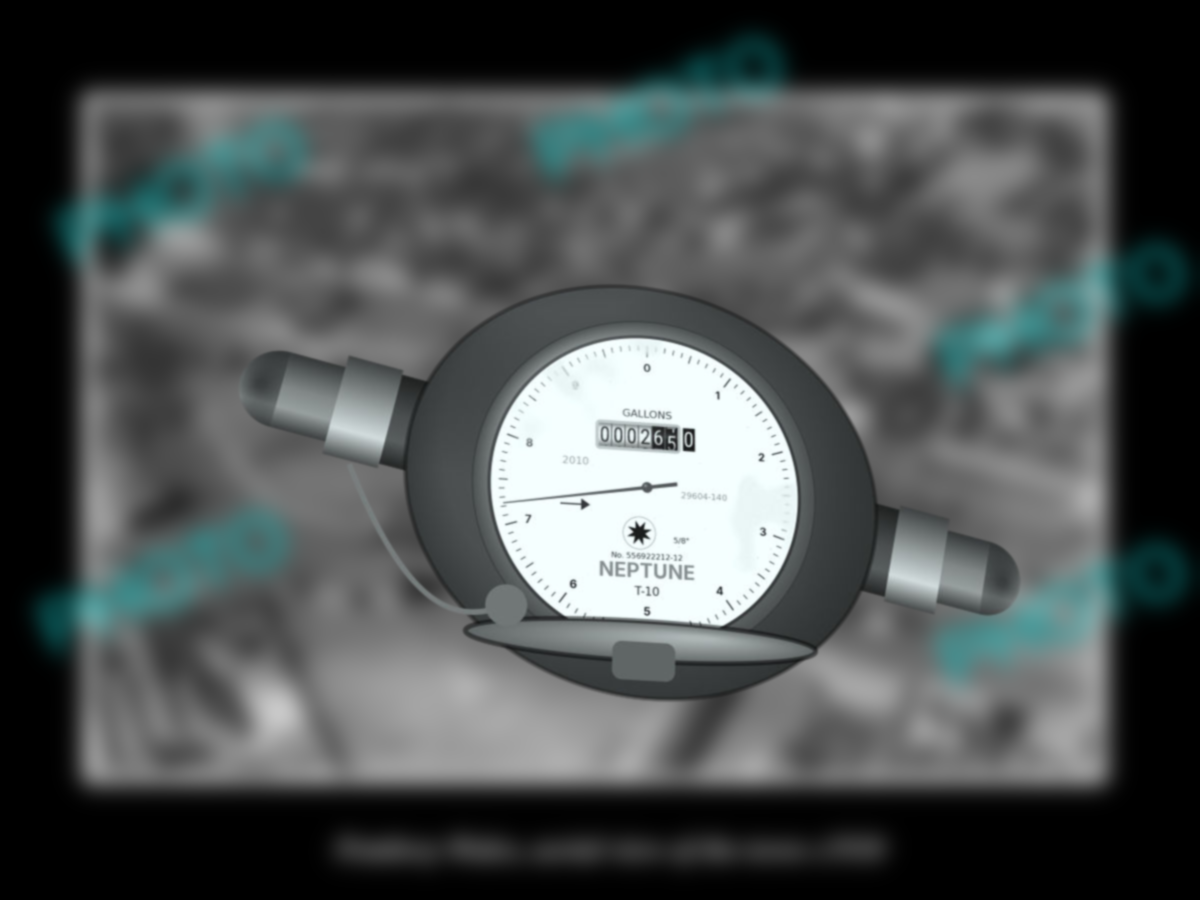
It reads value=2647.2 unit=gal
